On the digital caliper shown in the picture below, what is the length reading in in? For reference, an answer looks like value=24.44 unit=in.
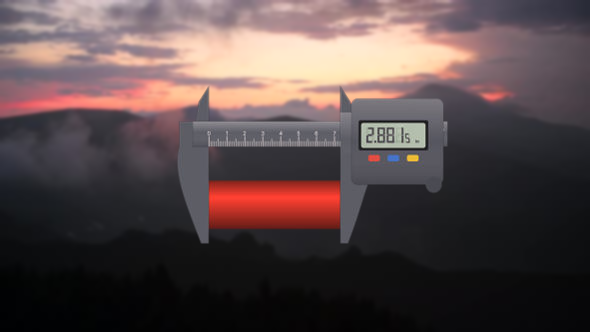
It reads value=2.8815 unit=in
